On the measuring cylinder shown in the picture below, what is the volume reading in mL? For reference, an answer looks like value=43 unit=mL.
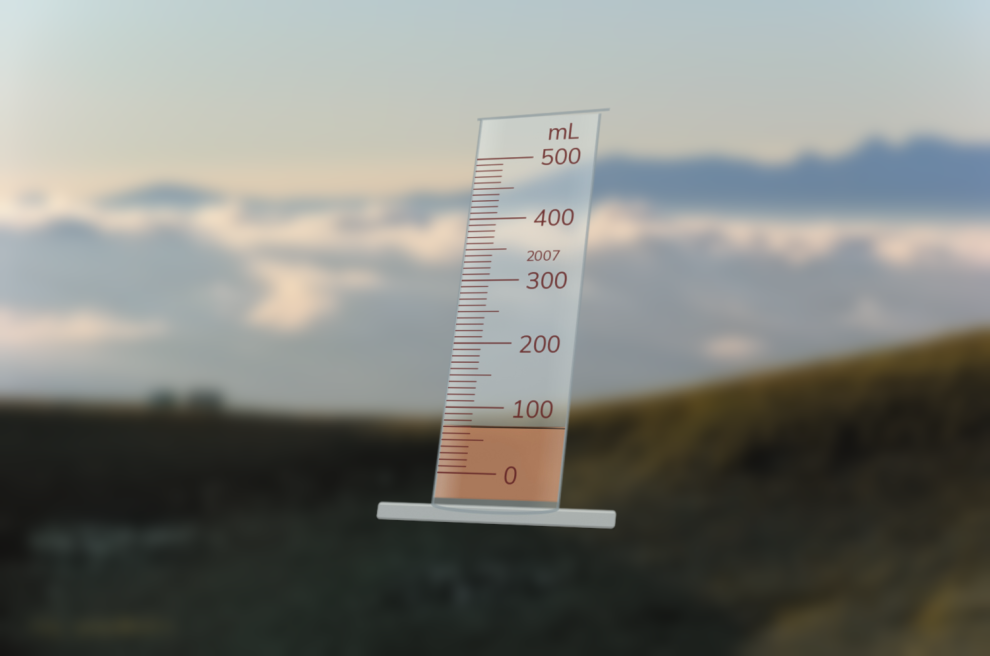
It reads value=70 unit=mL
